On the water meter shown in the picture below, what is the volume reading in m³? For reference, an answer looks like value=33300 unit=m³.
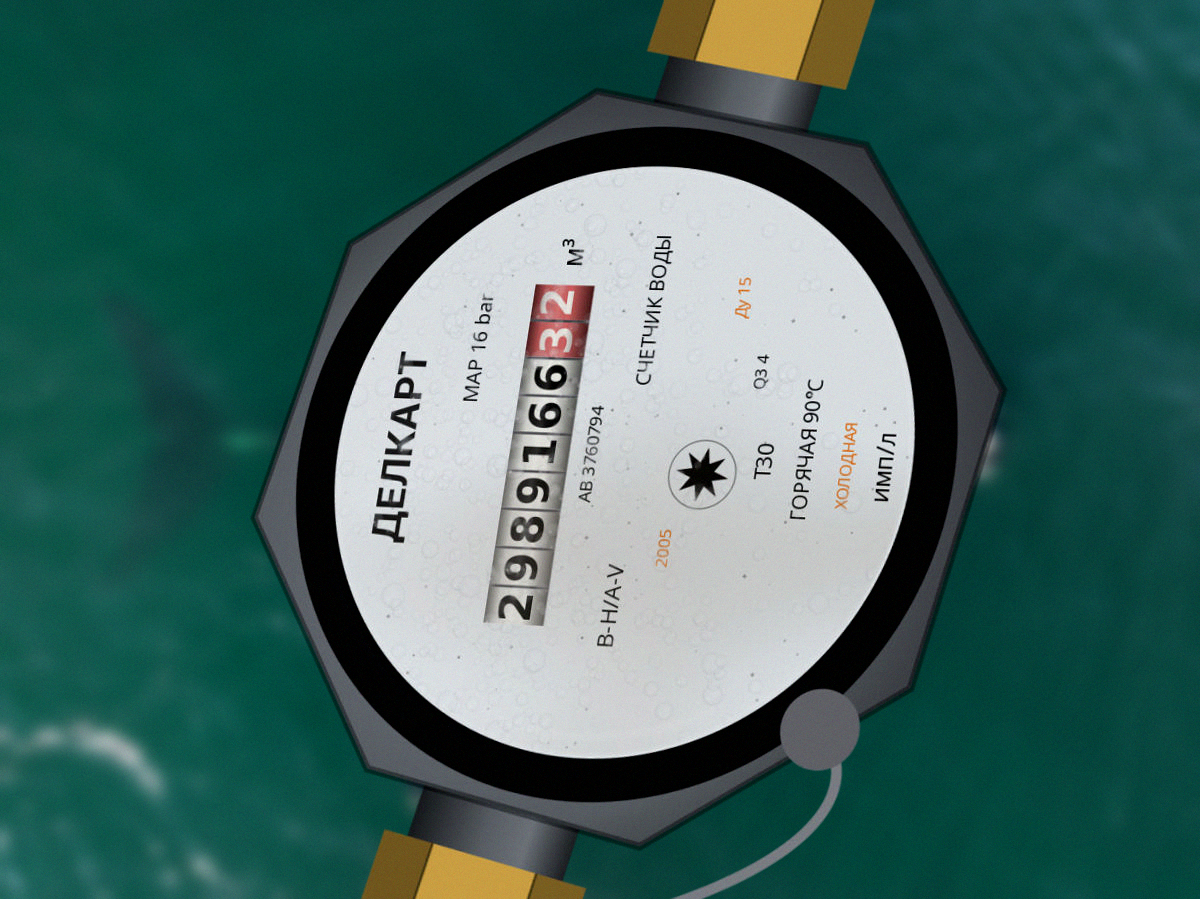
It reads value=2989166.32 unit=m³
